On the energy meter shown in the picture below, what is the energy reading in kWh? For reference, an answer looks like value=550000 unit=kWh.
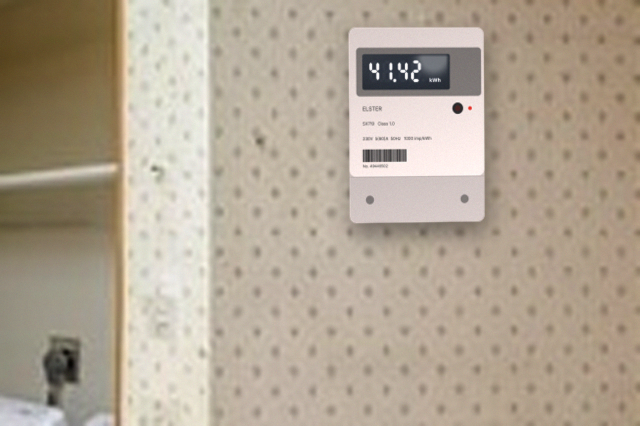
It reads value=41.42 unit=kWh
